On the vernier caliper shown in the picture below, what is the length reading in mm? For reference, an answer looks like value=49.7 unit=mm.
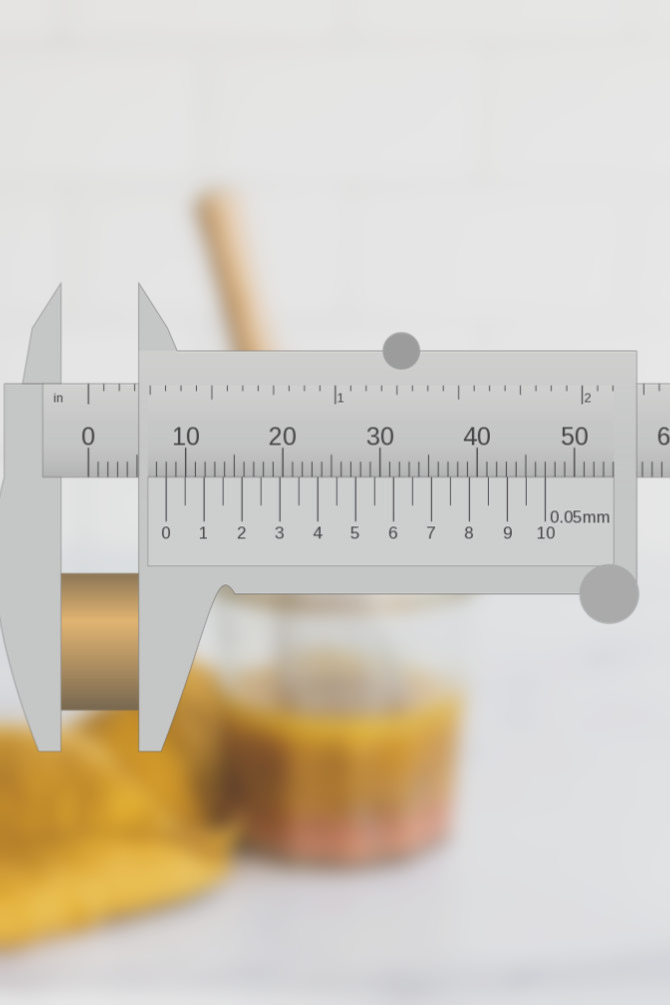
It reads value=8.0 unit=mm
